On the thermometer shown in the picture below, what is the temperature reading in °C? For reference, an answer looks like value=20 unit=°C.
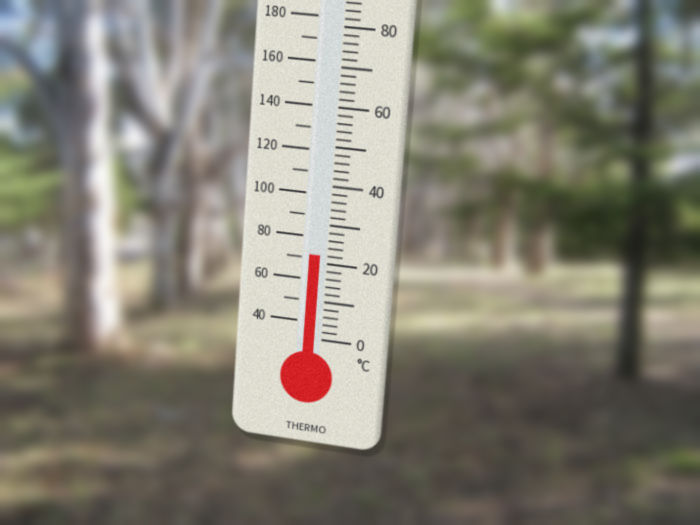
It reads value=22 unit=°C
